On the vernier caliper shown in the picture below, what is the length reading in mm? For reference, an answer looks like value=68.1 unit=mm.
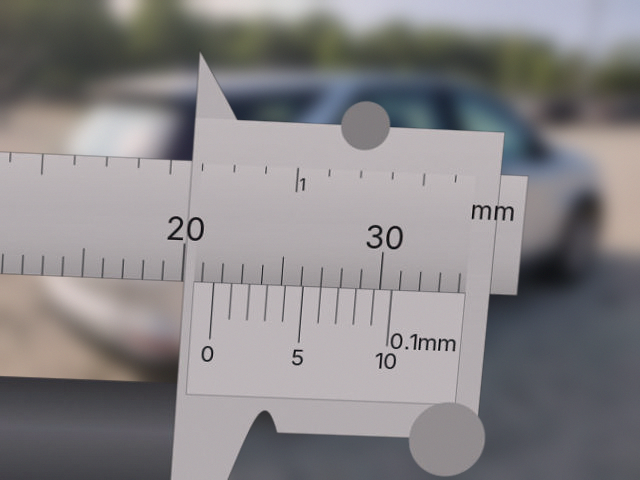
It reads value=21.6 unit=mm
